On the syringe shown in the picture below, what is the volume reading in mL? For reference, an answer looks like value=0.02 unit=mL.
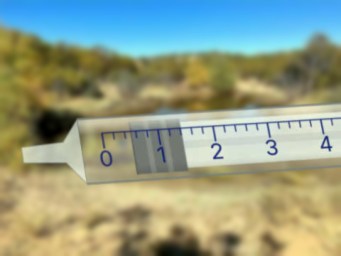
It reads value=0.5 unit=mL
